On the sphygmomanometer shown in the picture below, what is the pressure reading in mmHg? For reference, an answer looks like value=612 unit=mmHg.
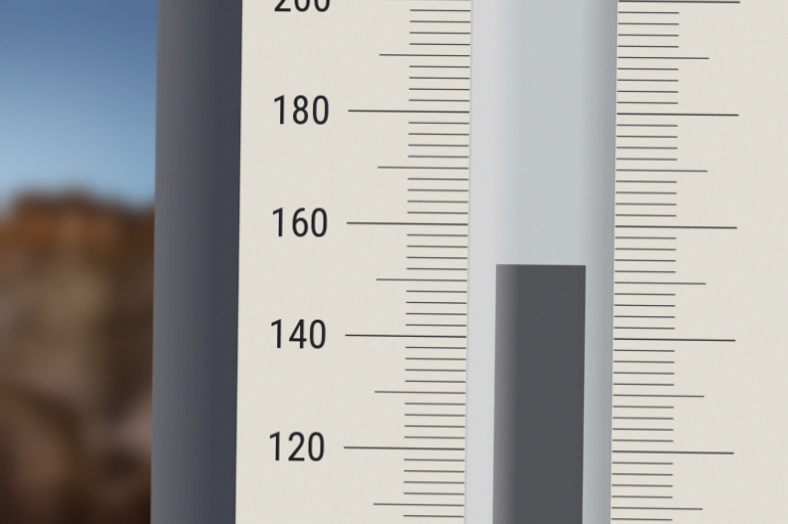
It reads value=153 unit=mmHg
